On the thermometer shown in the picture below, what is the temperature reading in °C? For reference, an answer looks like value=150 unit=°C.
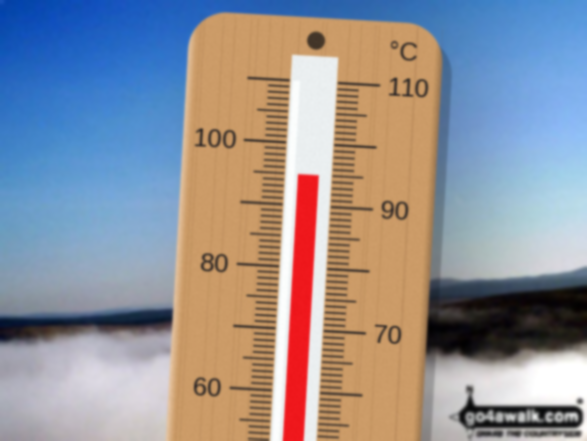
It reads value=95 unit=°C
